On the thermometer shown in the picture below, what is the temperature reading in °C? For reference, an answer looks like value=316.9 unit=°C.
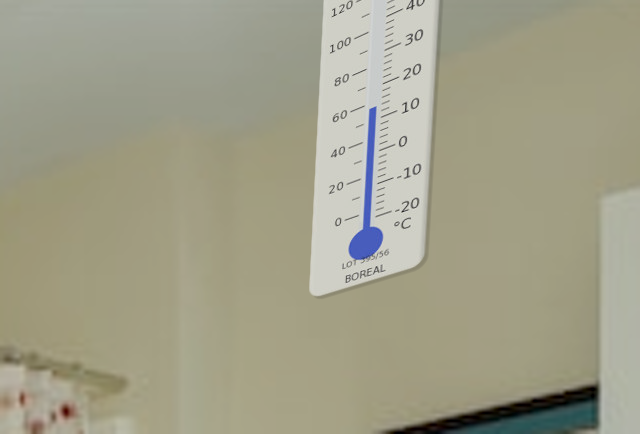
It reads value=14 unit=°C
